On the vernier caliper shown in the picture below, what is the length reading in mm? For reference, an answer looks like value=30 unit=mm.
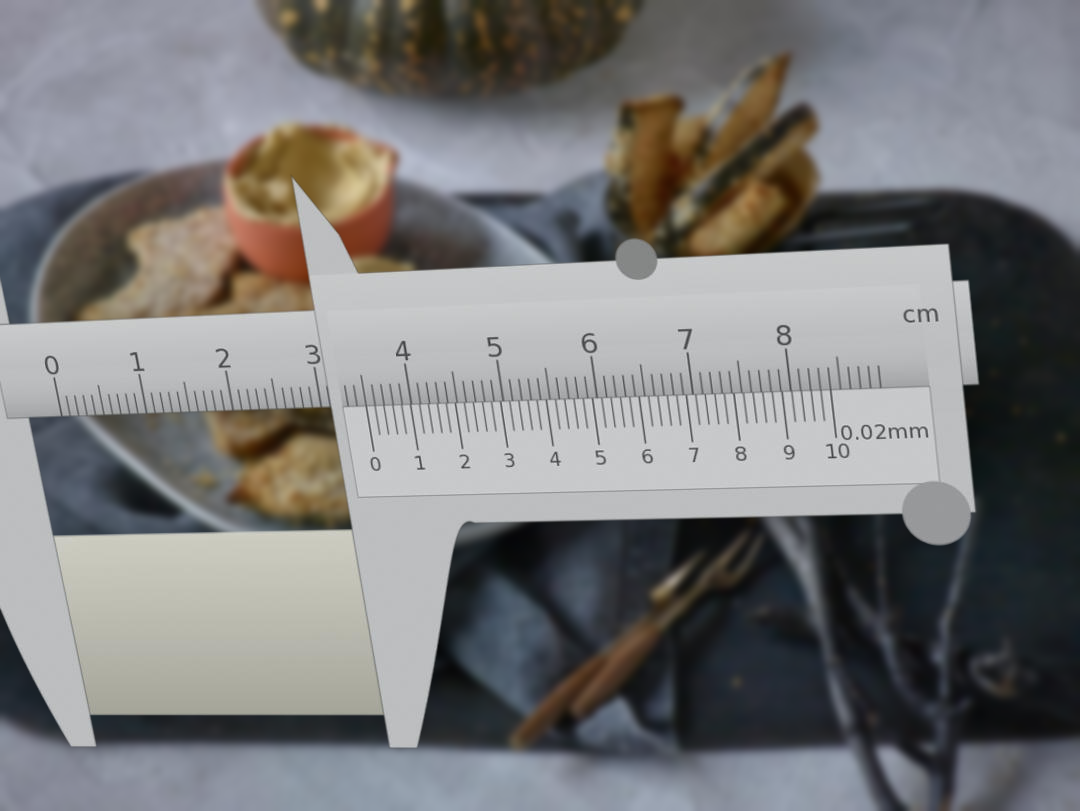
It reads value=35.0 unit=mm
